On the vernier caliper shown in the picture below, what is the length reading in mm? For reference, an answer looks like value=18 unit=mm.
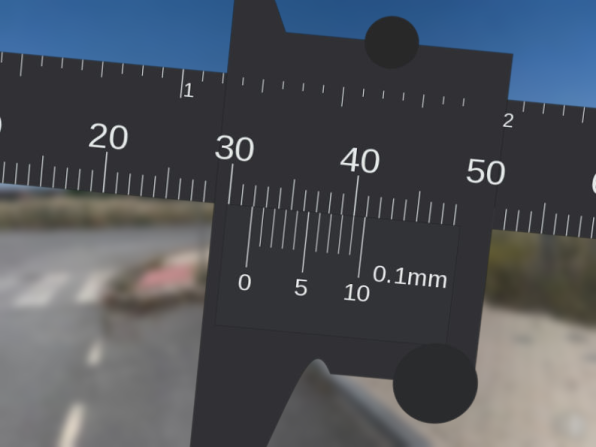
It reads value=31.9 unit=mm
